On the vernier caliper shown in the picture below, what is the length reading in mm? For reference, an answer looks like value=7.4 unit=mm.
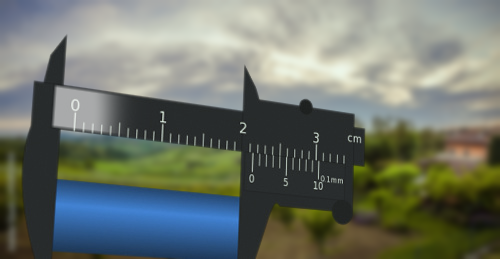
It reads value=21.4 unit=mm
